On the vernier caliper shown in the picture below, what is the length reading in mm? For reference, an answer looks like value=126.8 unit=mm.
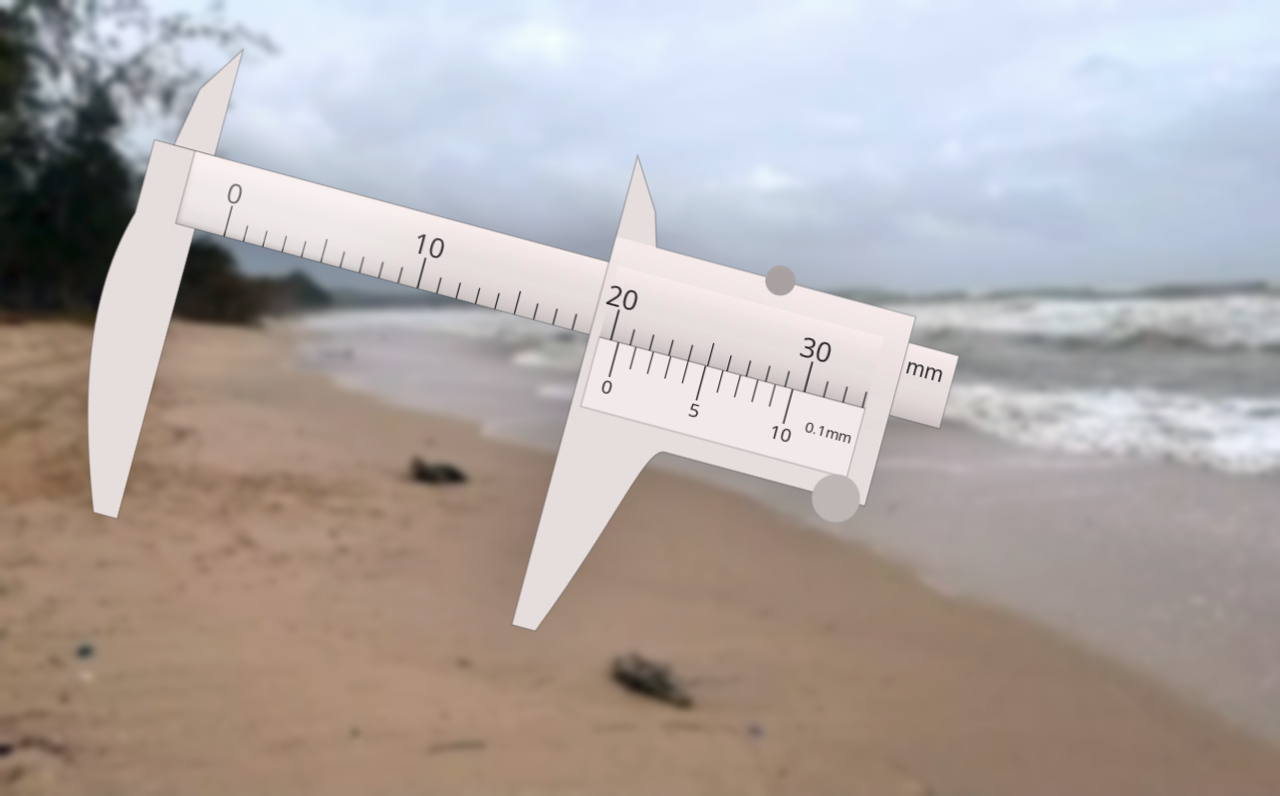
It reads value=20.4 unit=mm
